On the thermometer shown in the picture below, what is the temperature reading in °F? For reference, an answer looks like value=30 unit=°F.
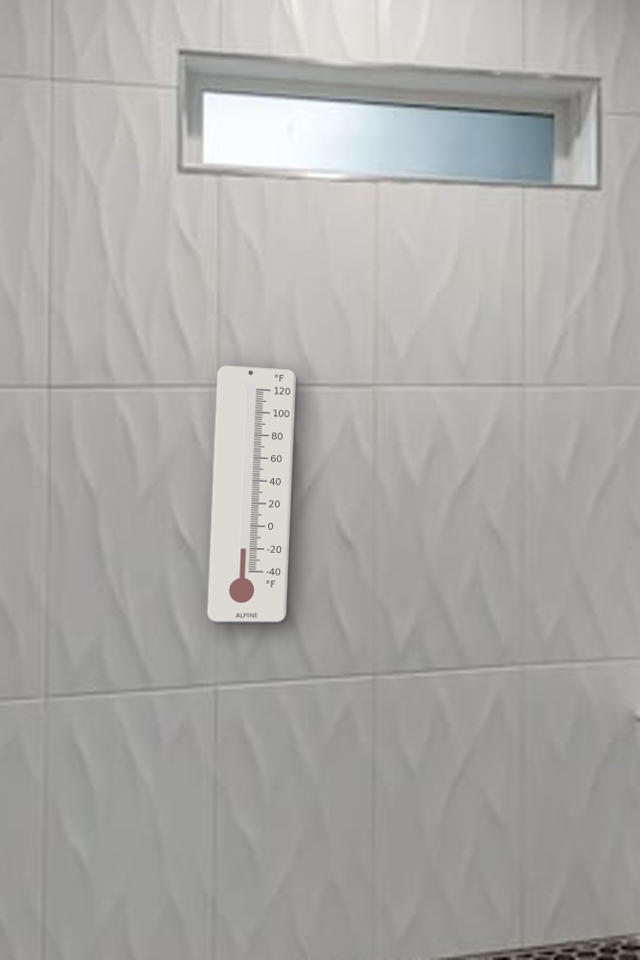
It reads value=-20 unit=°F
